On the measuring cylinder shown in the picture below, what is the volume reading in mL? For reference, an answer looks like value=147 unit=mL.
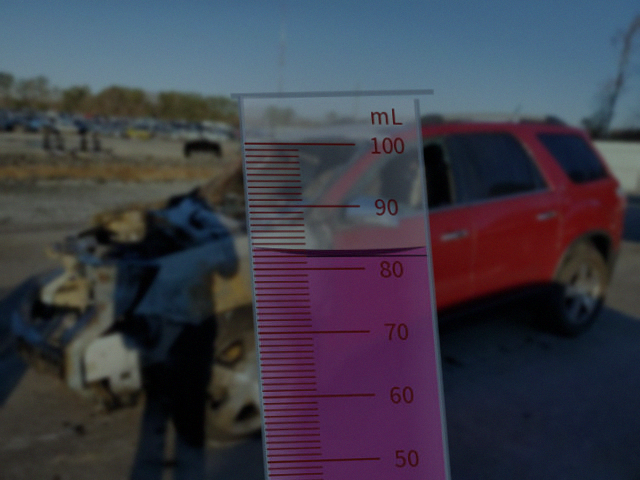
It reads value=82 unit=mL
